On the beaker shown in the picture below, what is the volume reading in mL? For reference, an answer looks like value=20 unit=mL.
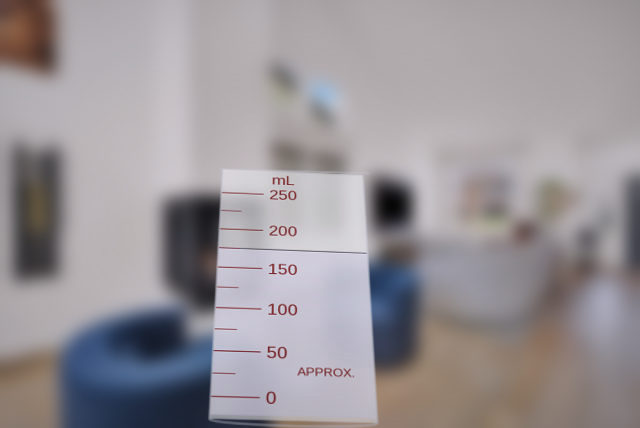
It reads value=175 unit=mL
